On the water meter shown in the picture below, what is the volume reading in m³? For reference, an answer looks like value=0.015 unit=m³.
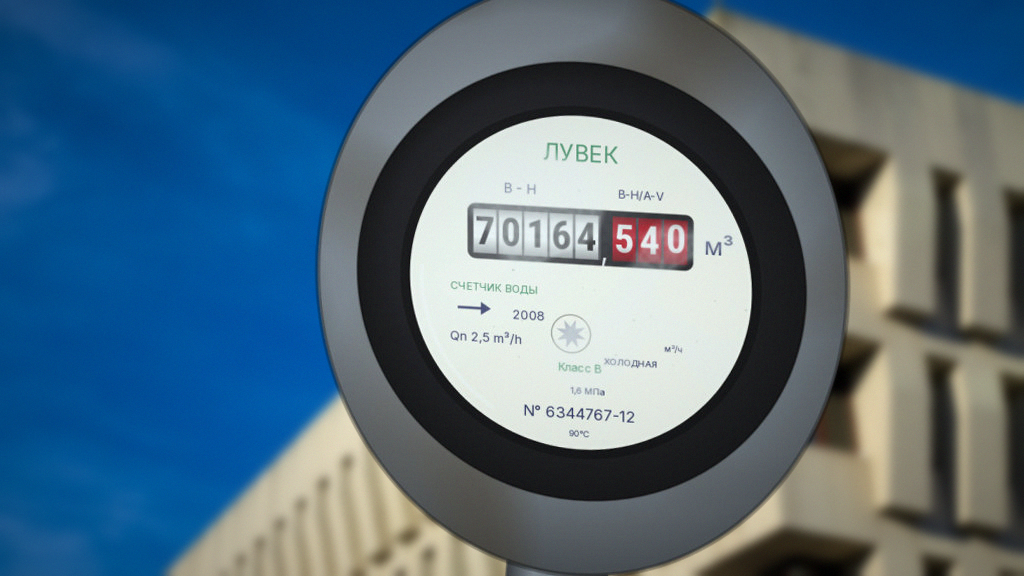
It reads value=70164.540 unit=m³
